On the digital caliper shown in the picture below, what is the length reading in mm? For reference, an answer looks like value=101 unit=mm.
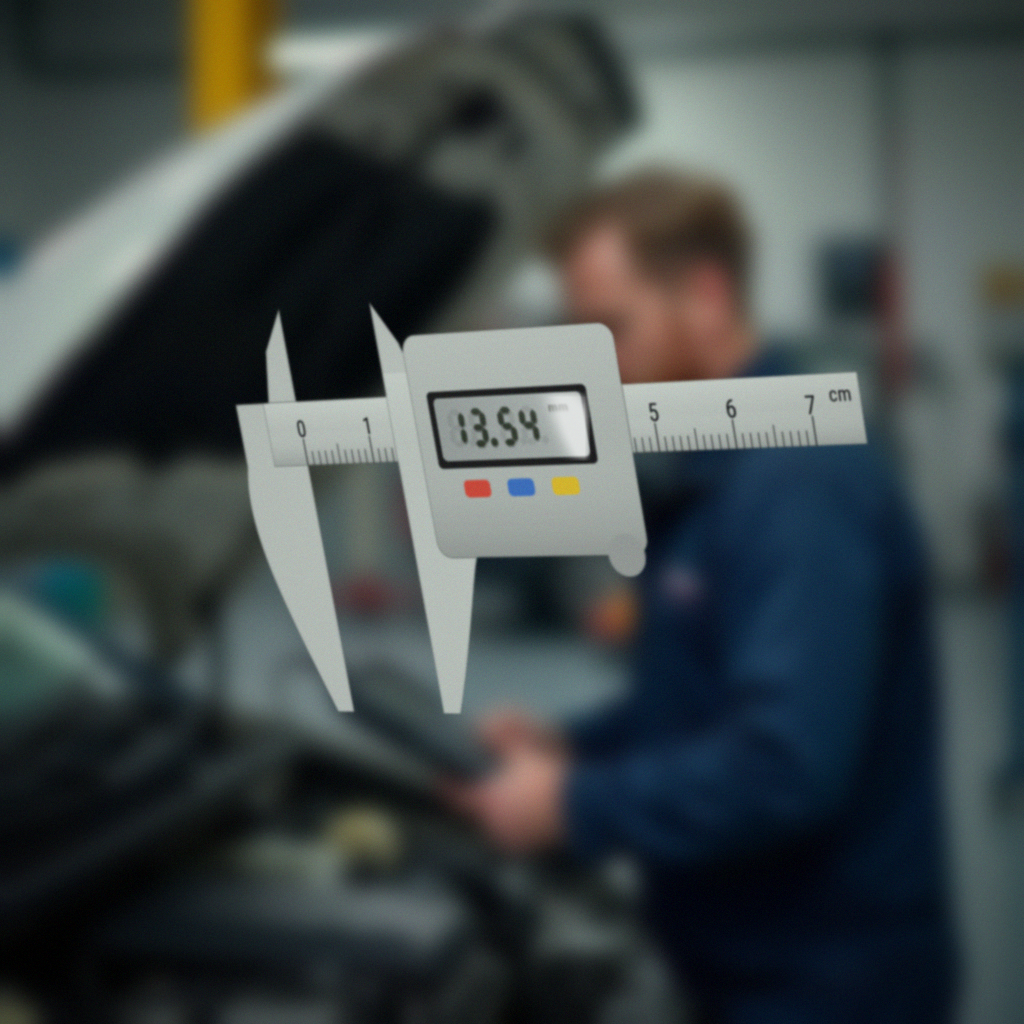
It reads value=13.54 unit=mm
